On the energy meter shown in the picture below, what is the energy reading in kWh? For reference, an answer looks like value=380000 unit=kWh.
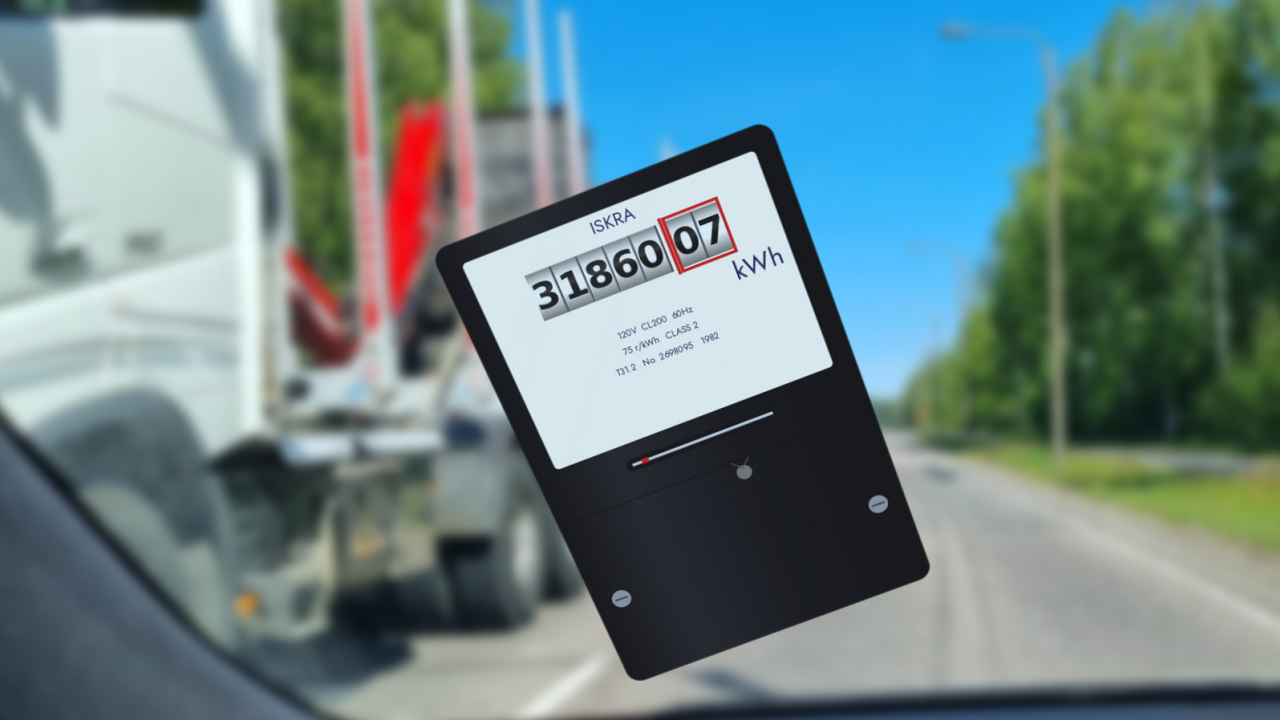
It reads value=31860.07 unit=kWh
